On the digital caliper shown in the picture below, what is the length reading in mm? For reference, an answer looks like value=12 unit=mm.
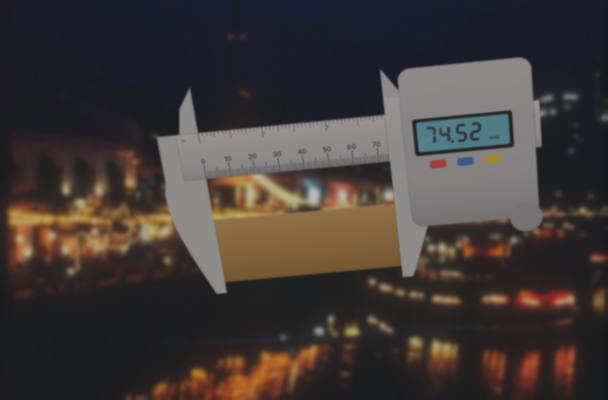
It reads value=74.52 unit=mm
